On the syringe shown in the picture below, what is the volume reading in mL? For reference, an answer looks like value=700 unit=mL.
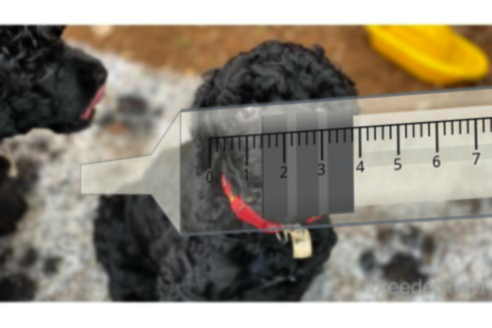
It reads value=1.4 unit=mL
